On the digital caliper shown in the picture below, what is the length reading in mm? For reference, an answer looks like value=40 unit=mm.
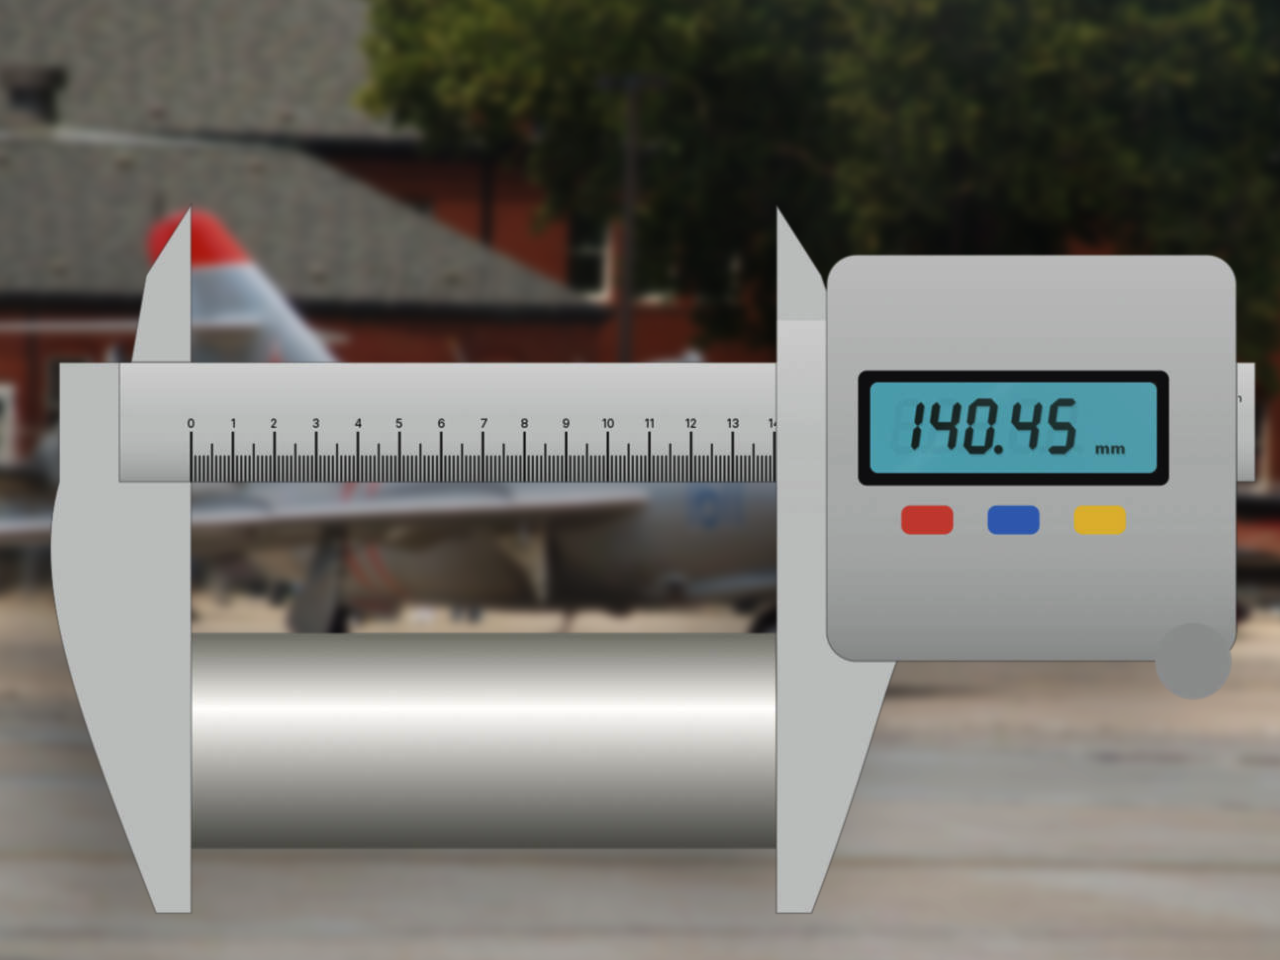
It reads value=140.45 unit=mm
